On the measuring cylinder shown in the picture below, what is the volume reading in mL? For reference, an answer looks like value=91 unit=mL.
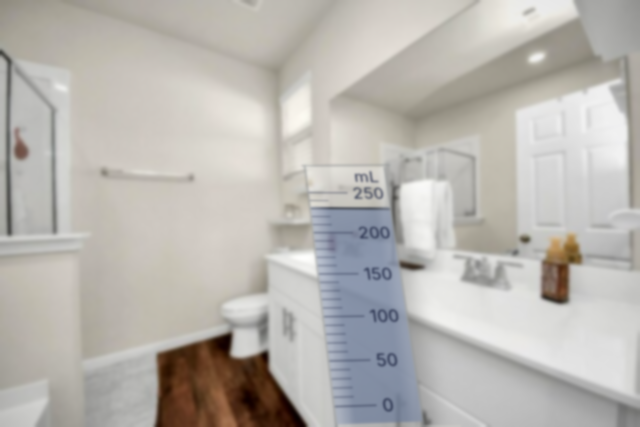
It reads value=230 unit=mL
